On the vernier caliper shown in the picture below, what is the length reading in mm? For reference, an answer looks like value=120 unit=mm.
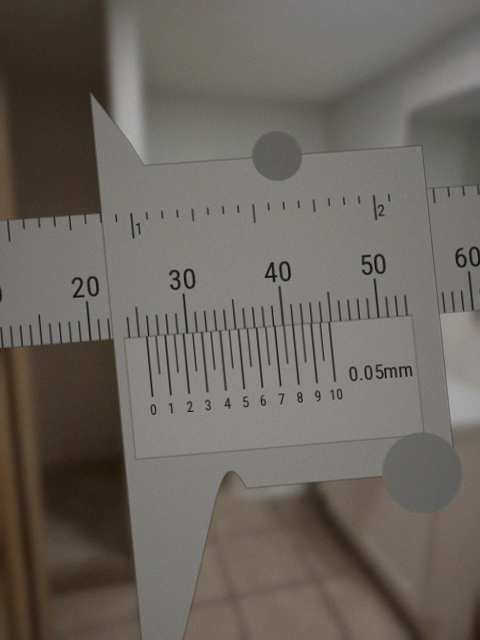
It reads value=25.8 unit=mm
